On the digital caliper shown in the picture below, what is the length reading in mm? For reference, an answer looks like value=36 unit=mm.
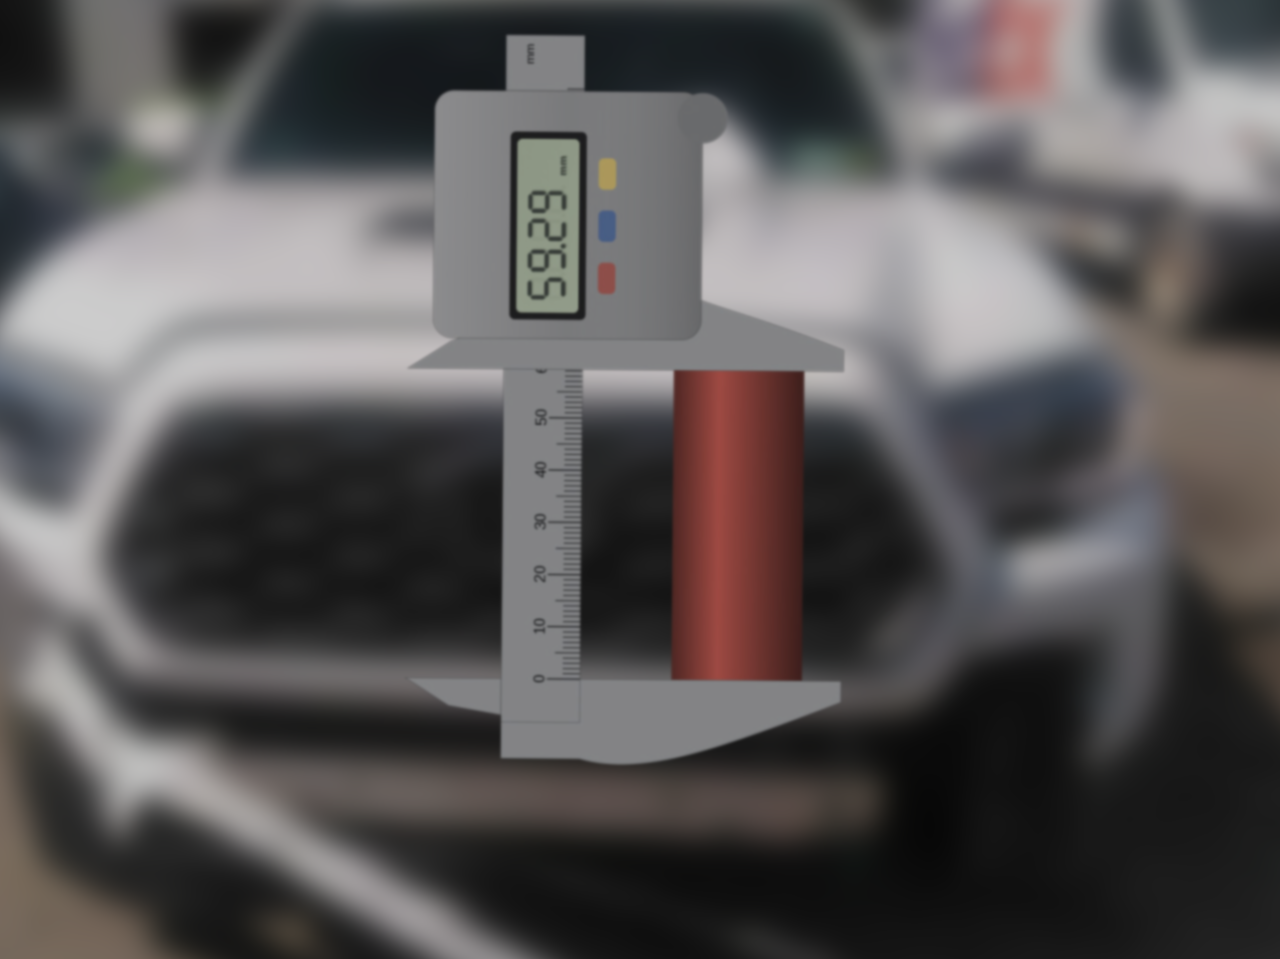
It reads value=59.29 unit=mm
